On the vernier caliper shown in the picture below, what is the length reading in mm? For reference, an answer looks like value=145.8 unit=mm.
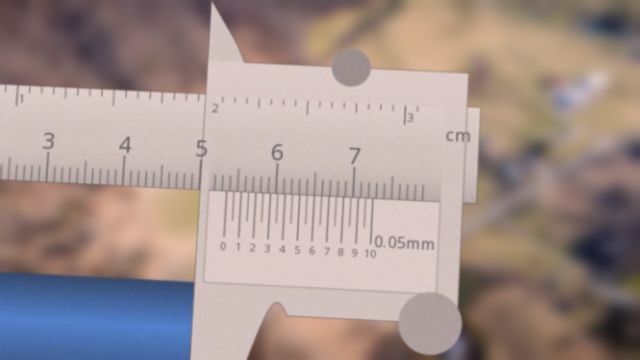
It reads value=53.6 unit=mm
